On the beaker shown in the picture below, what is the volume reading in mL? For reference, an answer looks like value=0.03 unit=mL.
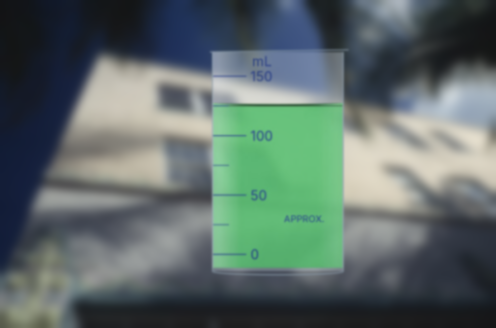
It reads value=125 unit=mL
